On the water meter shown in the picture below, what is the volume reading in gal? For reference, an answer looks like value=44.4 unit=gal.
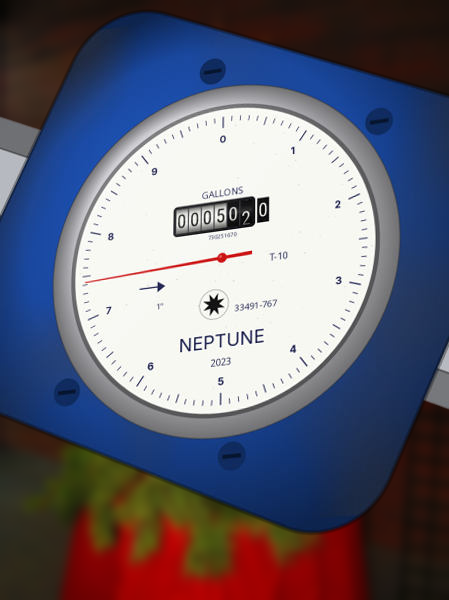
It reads value=5017.4 unit=gal
